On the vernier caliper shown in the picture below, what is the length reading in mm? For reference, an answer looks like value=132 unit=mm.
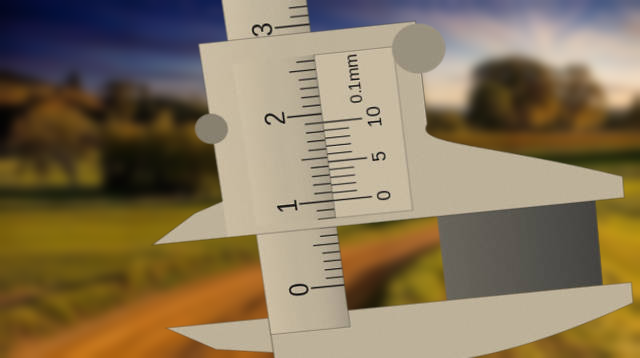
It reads value=10.0 unit=mm
